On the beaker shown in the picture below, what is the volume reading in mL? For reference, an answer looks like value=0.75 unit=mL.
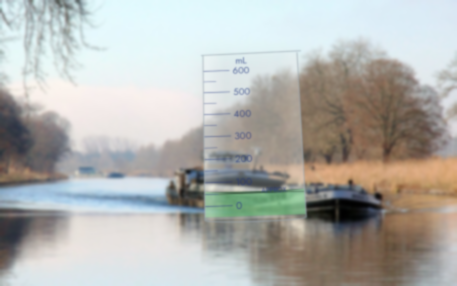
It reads value=50 unit=mL
